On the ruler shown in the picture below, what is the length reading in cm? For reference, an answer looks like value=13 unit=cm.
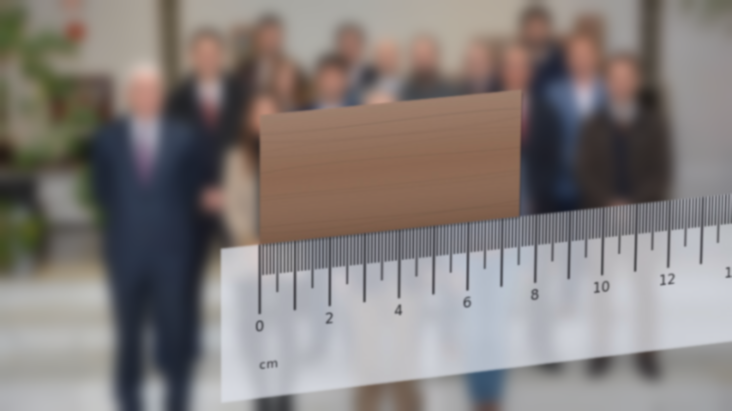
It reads value=7.5 unit=cm
